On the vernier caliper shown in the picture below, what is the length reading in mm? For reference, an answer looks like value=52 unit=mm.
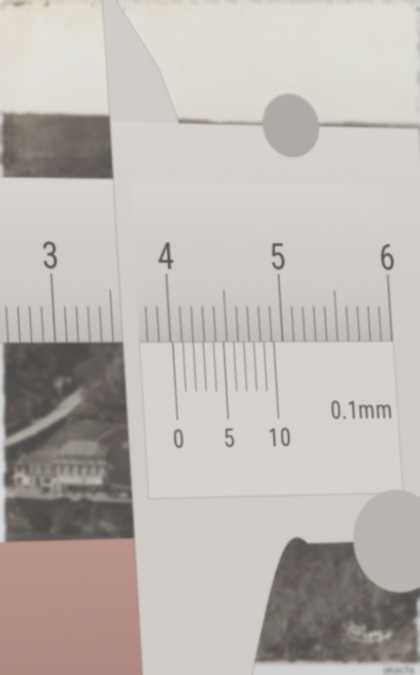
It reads value=40.2 unit=mm
